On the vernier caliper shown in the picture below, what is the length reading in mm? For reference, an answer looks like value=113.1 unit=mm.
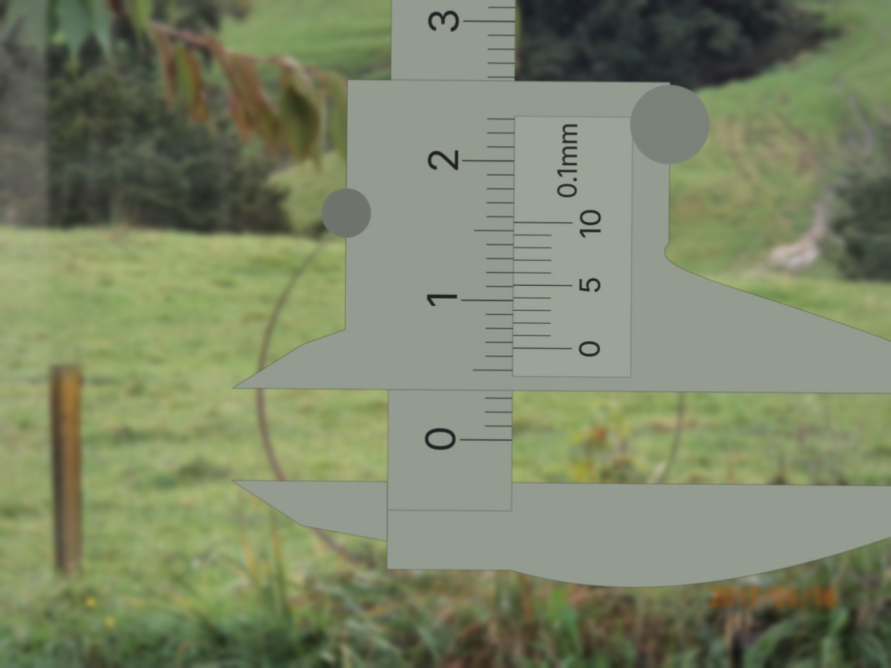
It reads value=6.6 unit=mm
